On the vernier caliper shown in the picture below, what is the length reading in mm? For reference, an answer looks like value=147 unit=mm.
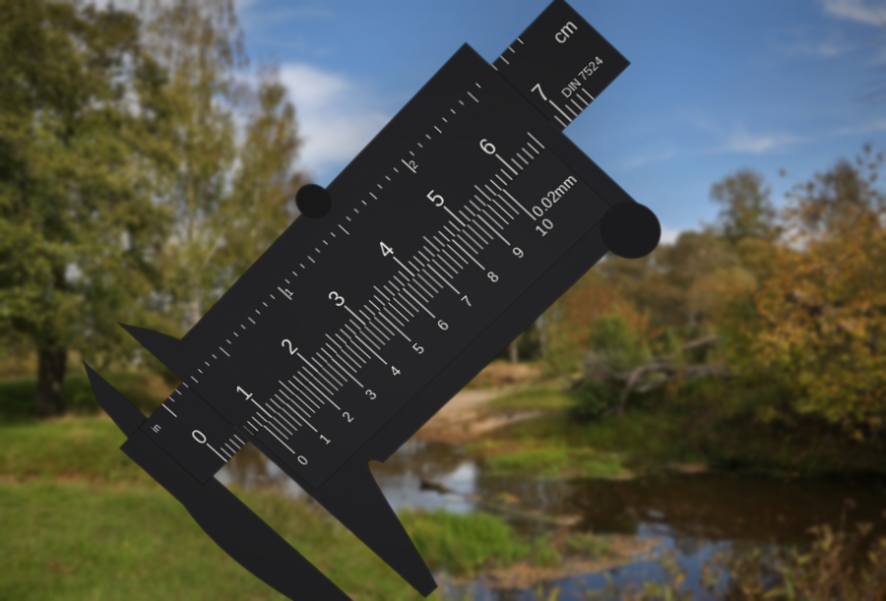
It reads value=8.2 unit=mm
